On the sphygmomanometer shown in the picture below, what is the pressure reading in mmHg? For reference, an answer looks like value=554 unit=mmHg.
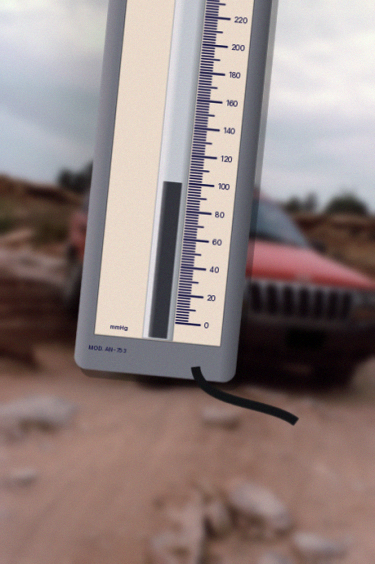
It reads value=100 unit=mmHg
